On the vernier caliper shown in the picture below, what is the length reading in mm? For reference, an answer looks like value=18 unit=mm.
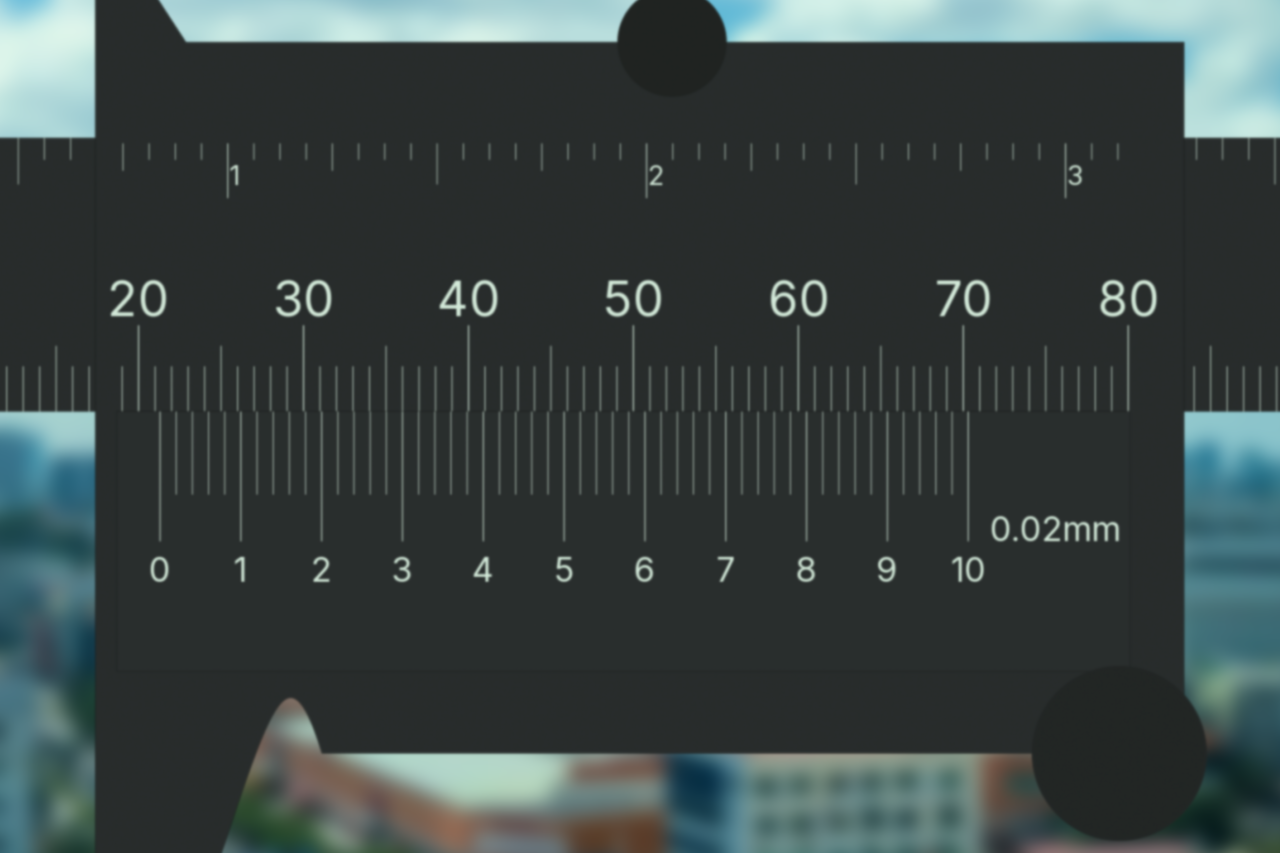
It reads value=21.3 unit=mm
